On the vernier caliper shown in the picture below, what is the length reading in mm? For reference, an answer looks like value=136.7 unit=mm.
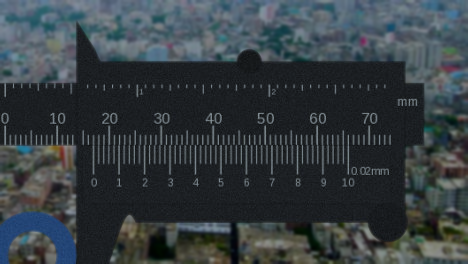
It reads value=17.0 unit=mm
